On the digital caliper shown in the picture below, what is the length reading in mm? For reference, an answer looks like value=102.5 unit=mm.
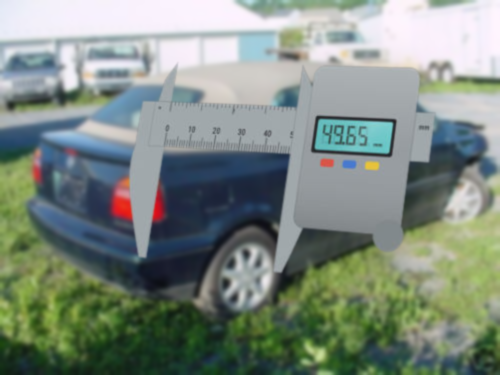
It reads value=49.65 unit=mm
